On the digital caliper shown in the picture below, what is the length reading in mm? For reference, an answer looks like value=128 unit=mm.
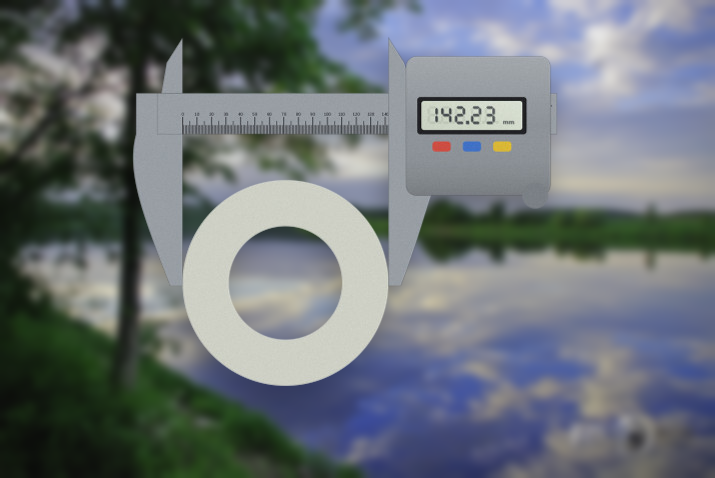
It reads value=142.23 unit=mm
